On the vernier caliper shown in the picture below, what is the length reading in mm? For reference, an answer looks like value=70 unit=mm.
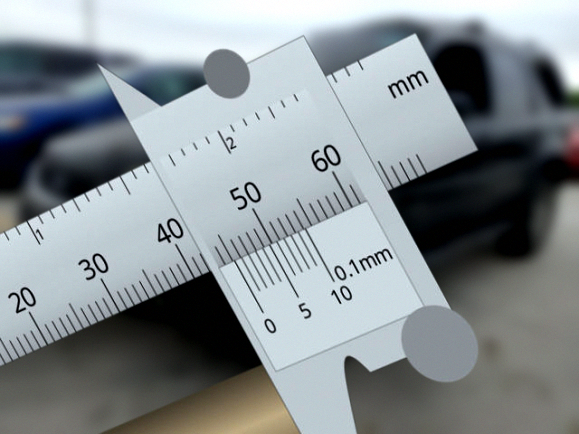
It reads value=45.2 unit=mm
